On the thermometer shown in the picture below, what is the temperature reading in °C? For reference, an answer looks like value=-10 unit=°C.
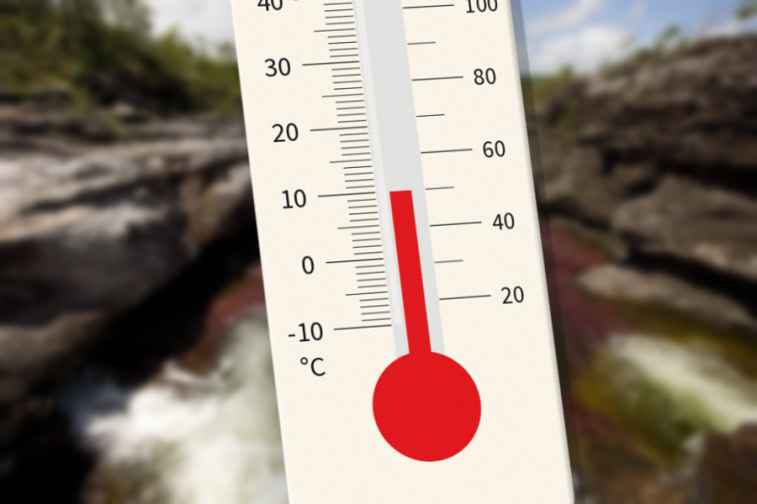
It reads value=10 unit=°C
